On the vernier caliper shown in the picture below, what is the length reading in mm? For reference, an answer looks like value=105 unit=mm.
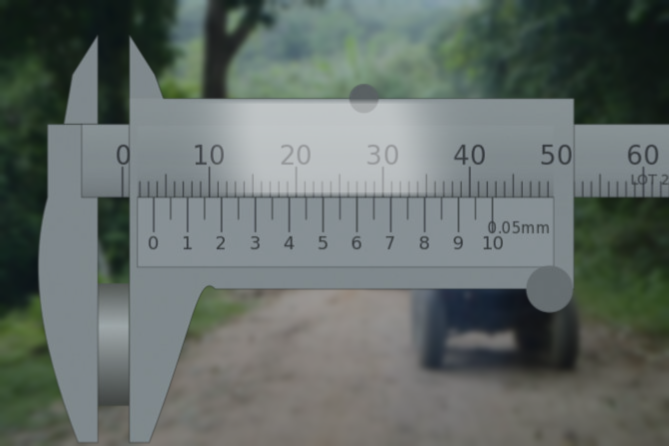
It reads value=3.6 unit=mm
